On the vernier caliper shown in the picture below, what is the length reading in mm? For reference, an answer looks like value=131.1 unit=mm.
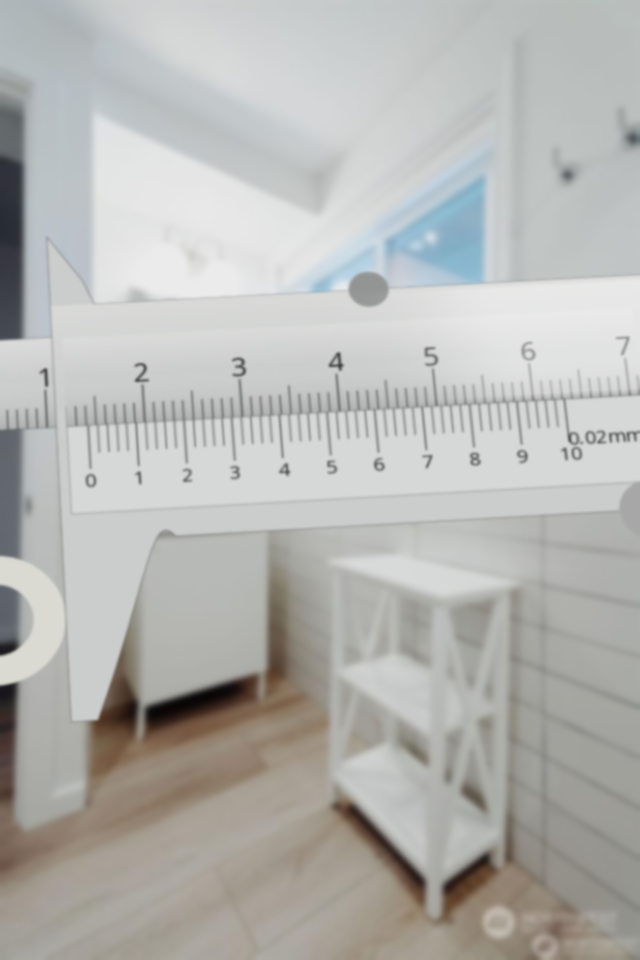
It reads value=14.2 unit=mm
